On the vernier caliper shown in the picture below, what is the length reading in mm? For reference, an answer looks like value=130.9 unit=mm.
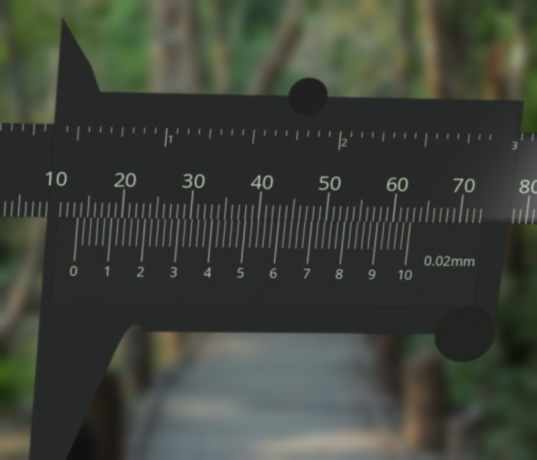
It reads value=13.6 unit=mm
